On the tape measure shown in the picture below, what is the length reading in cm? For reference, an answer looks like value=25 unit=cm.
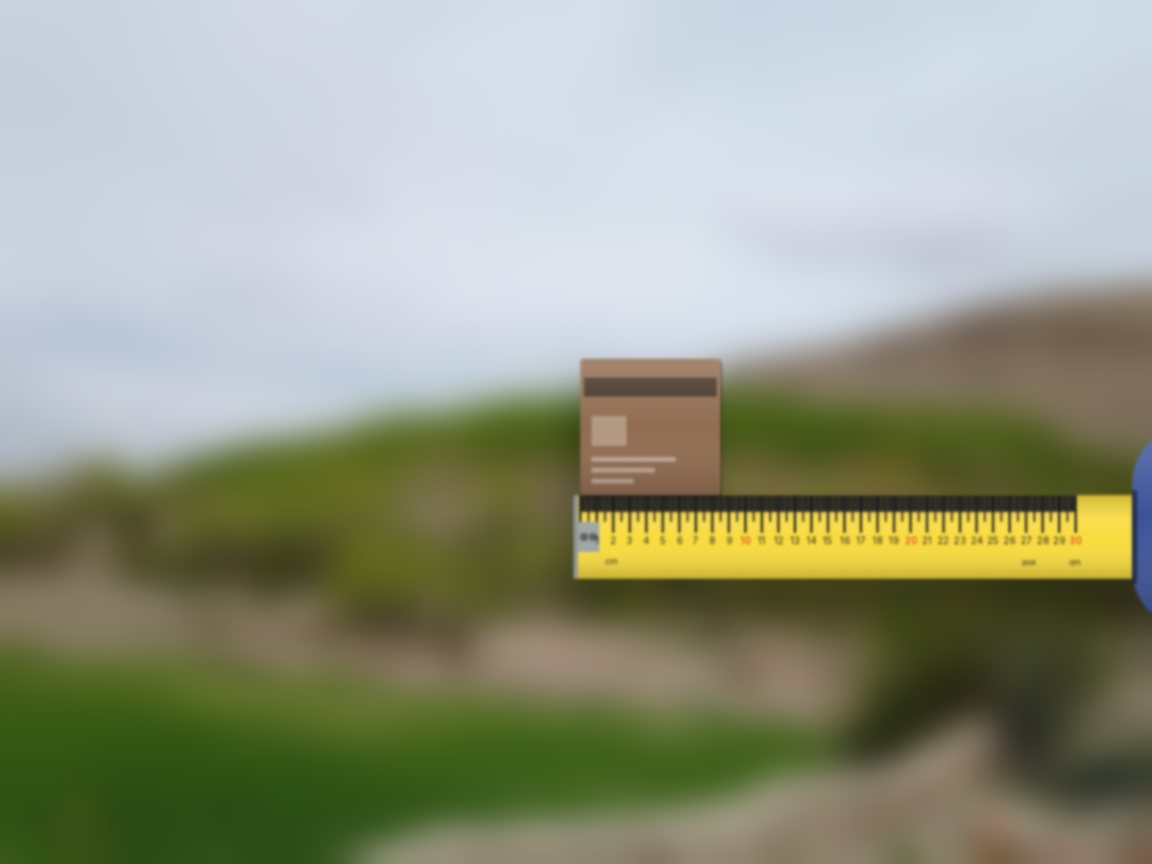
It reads value=8.5 unit=cm
